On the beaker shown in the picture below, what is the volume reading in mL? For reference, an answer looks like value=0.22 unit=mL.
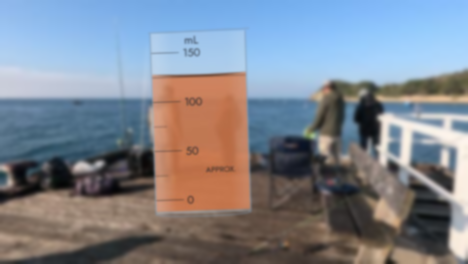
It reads value=125 unit=mL
